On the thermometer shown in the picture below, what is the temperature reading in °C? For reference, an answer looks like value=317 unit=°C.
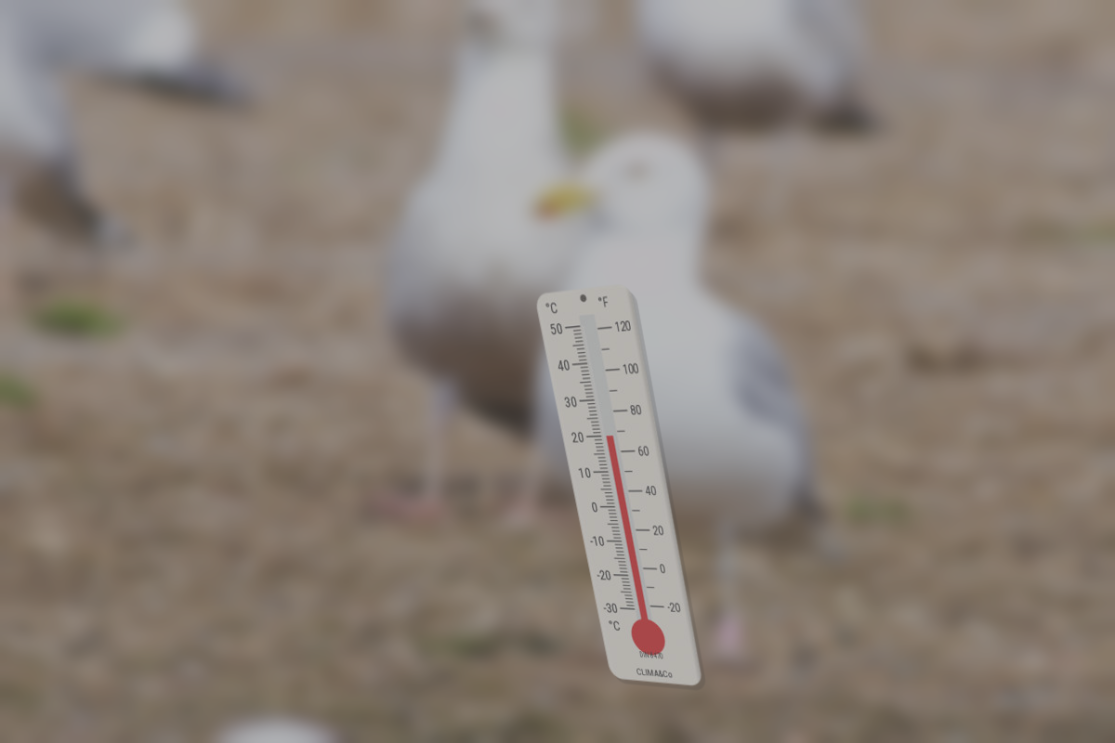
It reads value=20 unit=°C
